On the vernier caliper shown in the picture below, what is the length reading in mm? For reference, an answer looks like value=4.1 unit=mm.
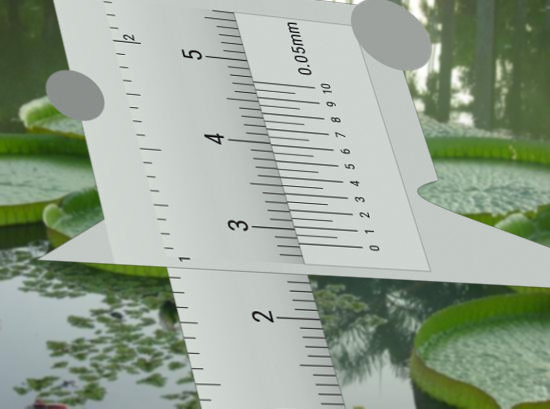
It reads value=28.4 unit=mm
